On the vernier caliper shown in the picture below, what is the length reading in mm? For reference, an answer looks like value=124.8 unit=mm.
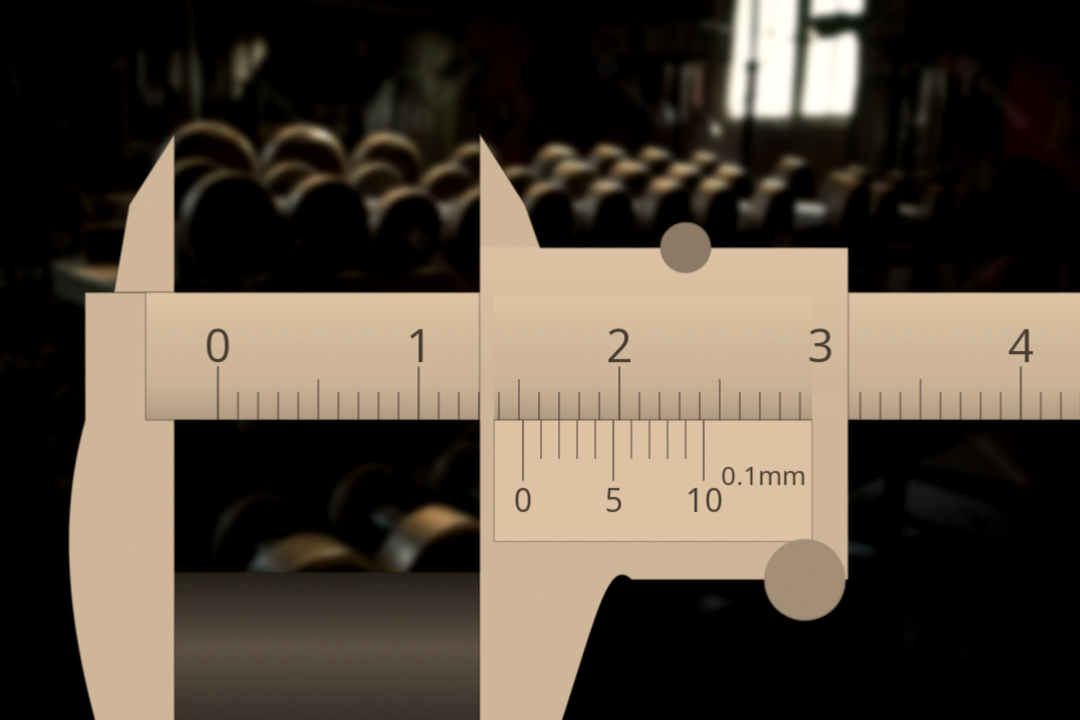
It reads value=15.2 unit=mm
